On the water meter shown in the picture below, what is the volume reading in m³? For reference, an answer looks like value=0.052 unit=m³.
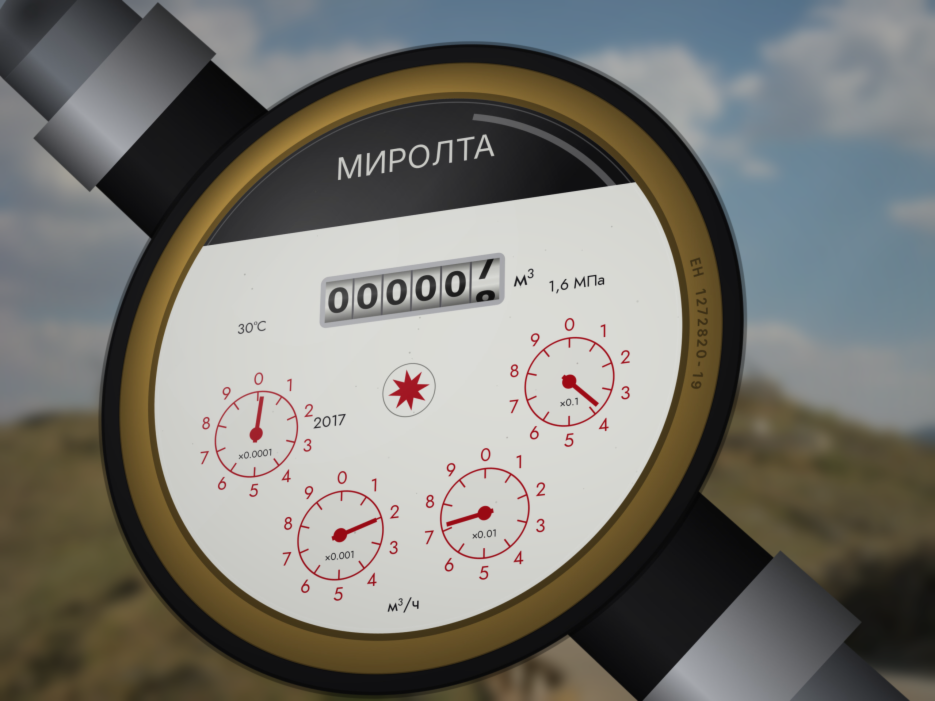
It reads value=7.3720 unit=m³
